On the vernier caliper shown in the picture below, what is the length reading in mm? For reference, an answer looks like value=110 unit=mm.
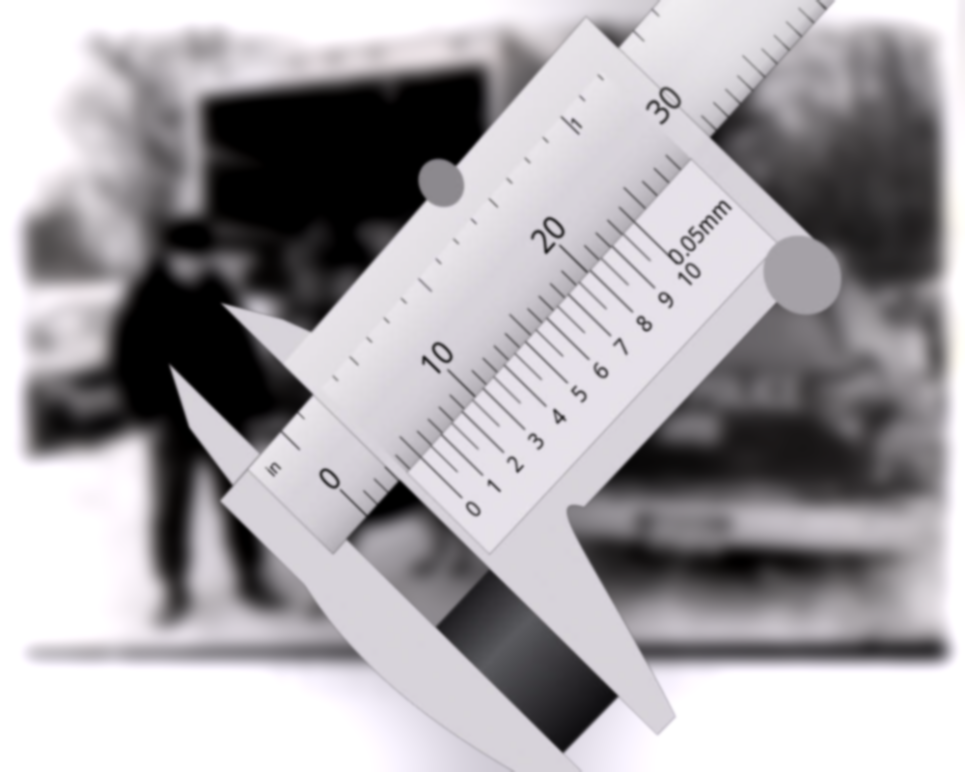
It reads value=5.0 unit=mm
